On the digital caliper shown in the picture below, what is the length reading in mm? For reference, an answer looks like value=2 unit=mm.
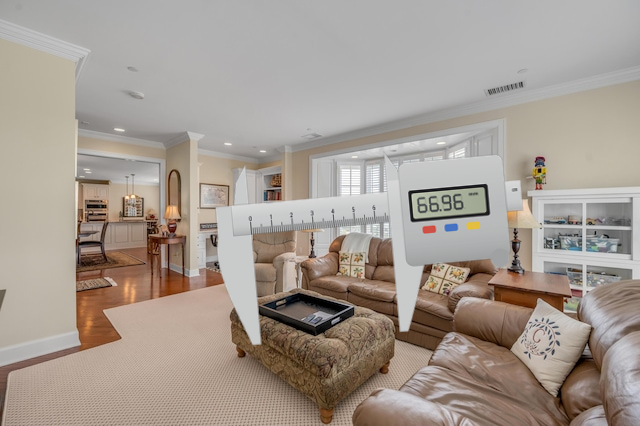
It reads value=66.96 unit=mm
